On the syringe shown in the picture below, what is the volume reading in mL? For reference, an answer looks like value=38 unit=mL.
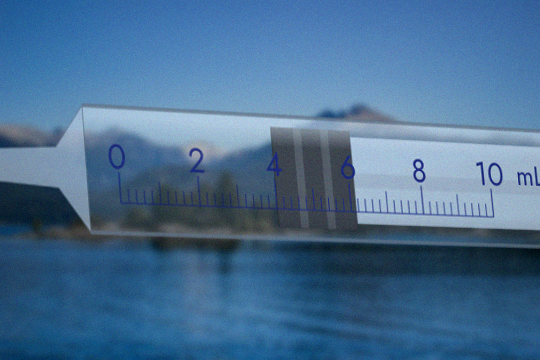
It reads value=4 unit=mL
